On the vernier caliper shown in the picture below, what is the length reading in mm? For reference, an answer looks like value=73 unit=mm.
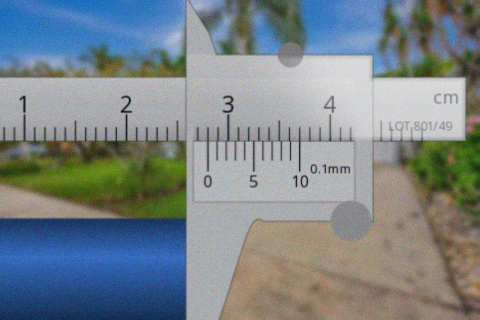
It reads value=28.0 unit=mm
